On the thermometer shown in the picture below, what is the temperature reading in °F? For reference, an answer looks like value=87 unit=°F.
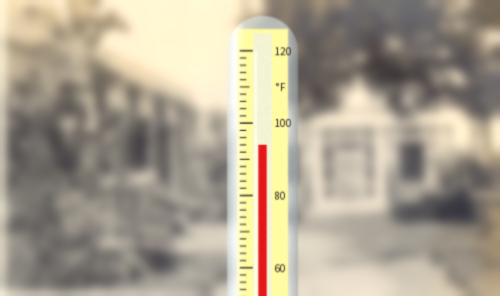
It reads value=94 unit=°F
